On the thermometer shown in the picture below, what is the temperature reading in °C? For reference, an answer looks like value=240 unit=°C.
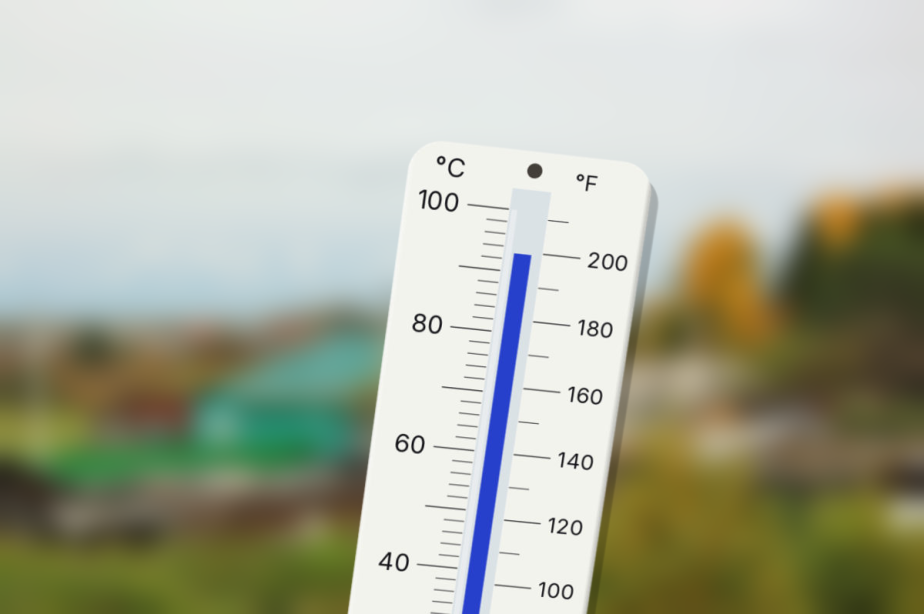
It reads value=93 unit=°C
